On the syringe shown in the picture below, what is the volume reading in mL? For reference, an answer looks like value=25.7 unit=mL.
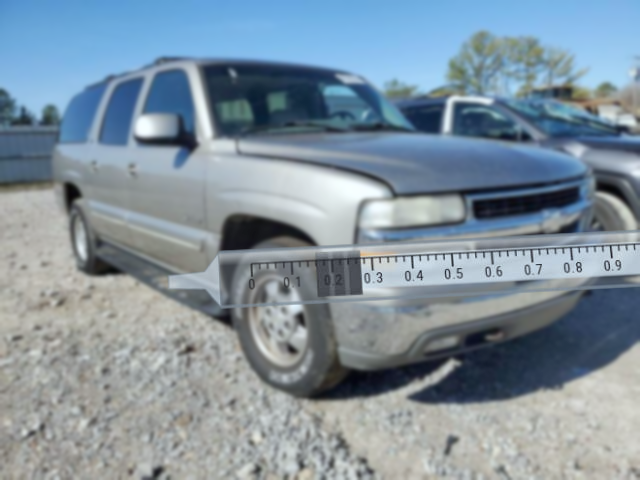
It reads value=0.16 unit=mL
